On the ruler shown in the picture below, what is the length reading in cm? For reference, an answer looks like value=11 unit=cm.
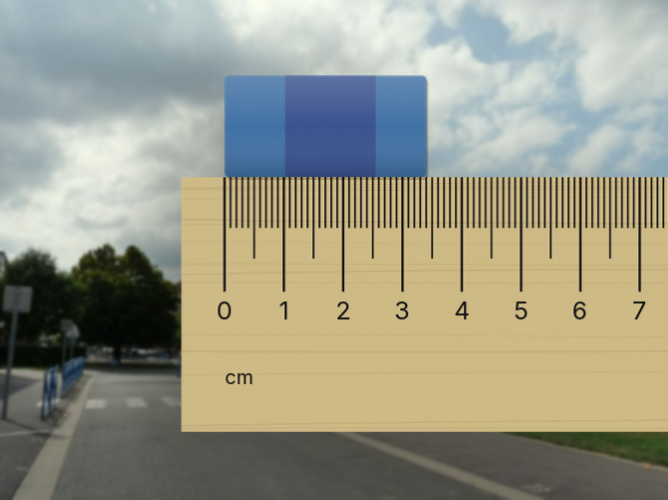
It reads value=3.4 unit=cm
